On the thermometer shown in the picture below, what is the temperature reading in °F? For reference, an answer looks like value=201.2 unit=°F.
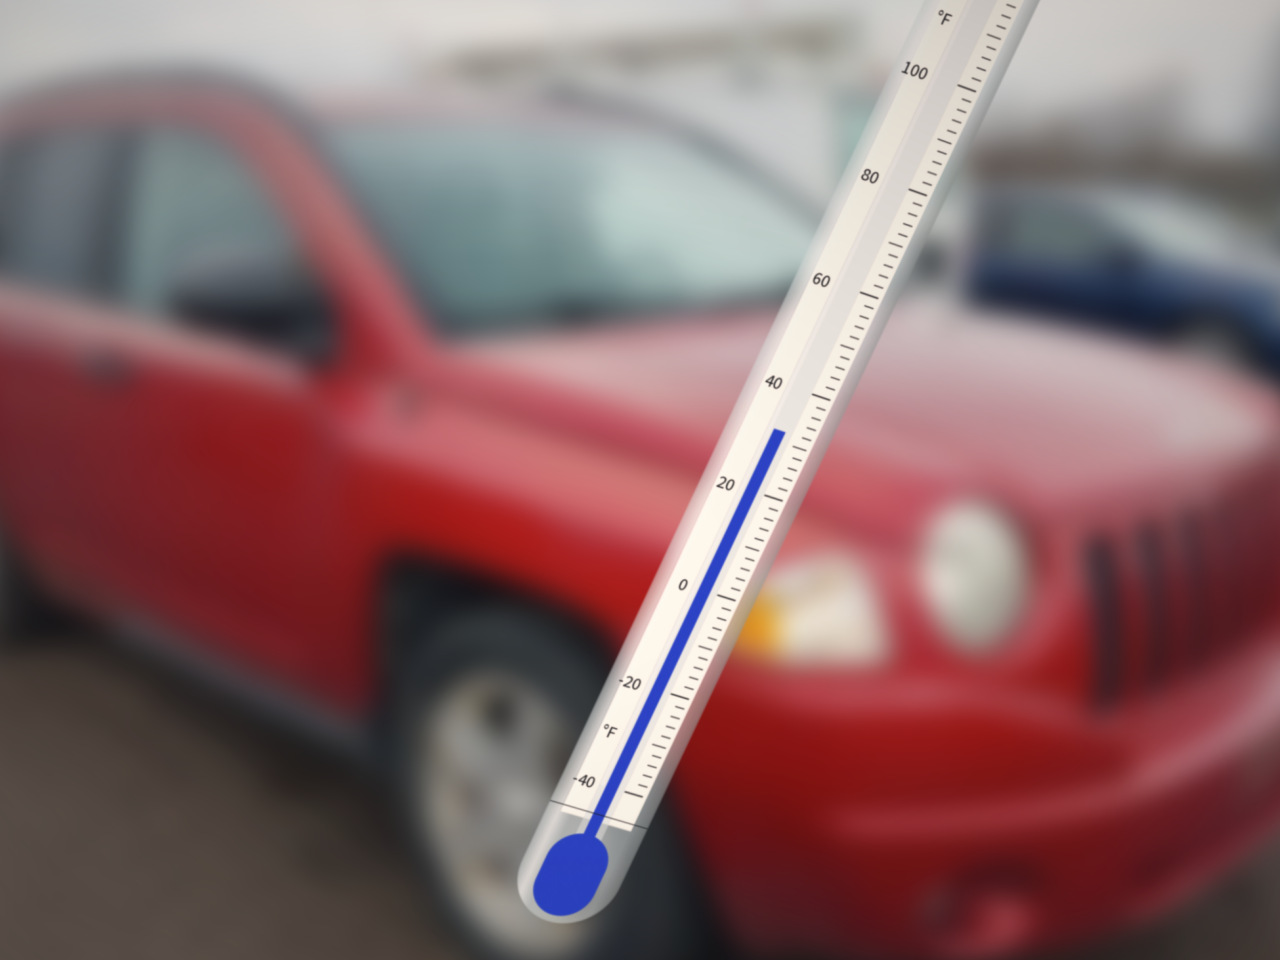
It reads value=32 unit=°F
